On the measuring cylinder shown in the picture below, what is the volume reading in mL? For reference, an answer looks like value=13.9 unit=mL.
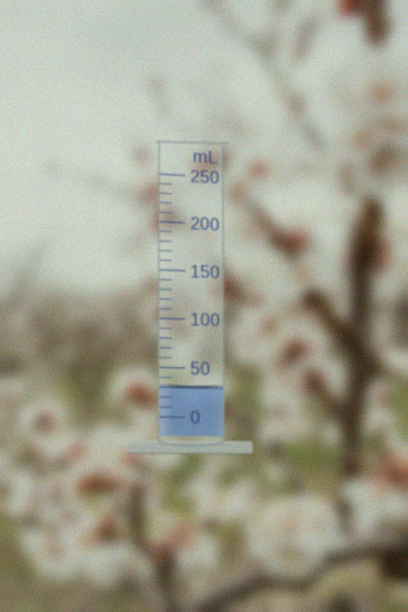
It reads value=30 unit=mL
